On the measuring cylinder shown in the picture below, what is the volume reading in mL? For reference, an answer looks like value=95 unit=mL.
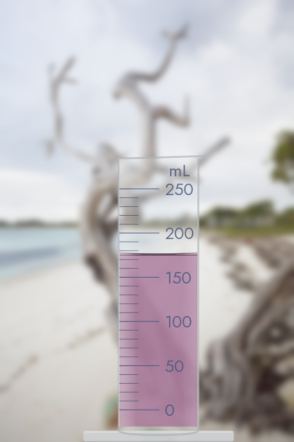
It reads value=175 unit=mL
